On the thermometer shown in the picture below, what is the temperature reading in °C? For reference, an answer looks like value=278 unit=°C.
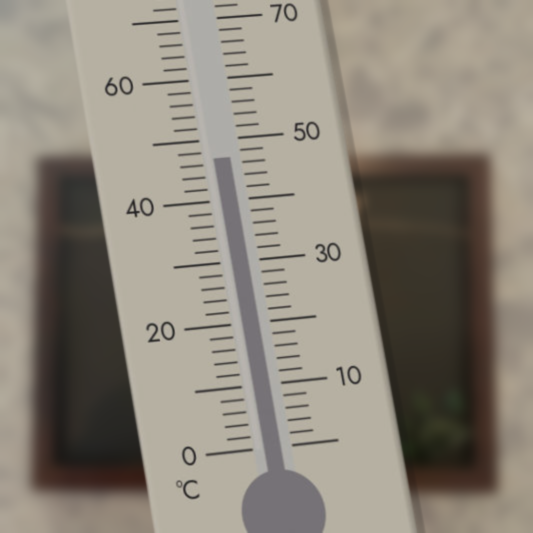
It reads value=47 unit=°C
